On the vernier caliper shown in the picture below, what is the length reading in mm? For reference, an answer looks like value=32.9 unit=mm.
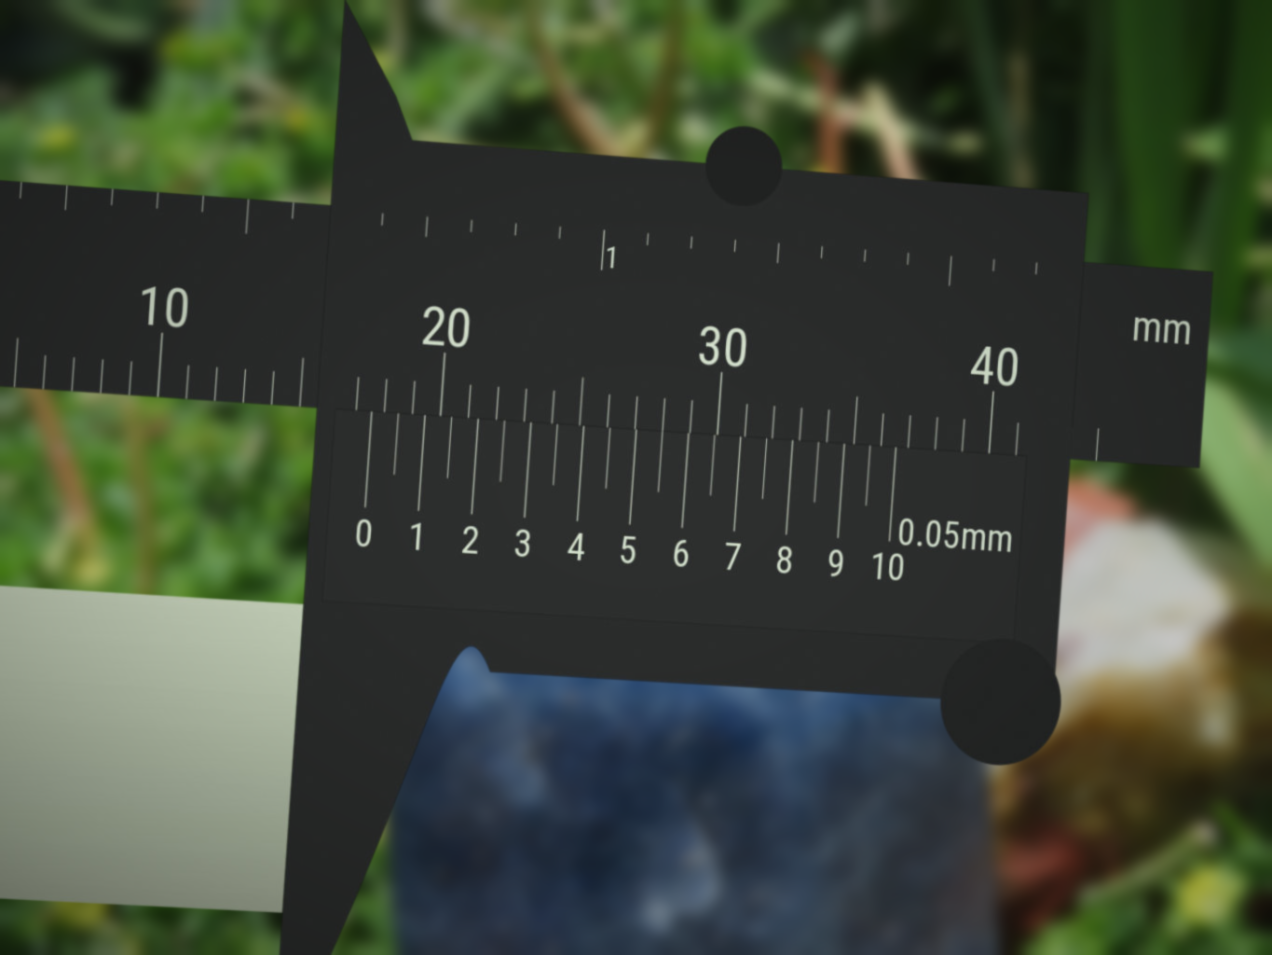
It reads value=17.55 unit=mm
